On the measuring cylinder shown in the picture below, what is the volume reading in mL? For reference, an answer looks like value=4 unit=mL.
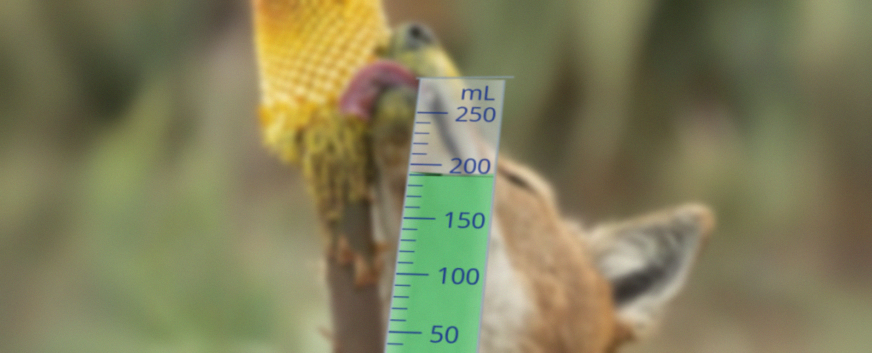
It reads value=190 unit=mL
